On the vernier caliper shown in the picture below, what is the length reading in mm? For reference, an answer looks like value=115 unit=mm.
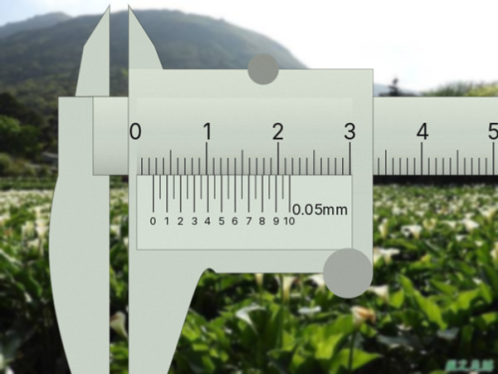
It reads value=2.6 unit=mm
